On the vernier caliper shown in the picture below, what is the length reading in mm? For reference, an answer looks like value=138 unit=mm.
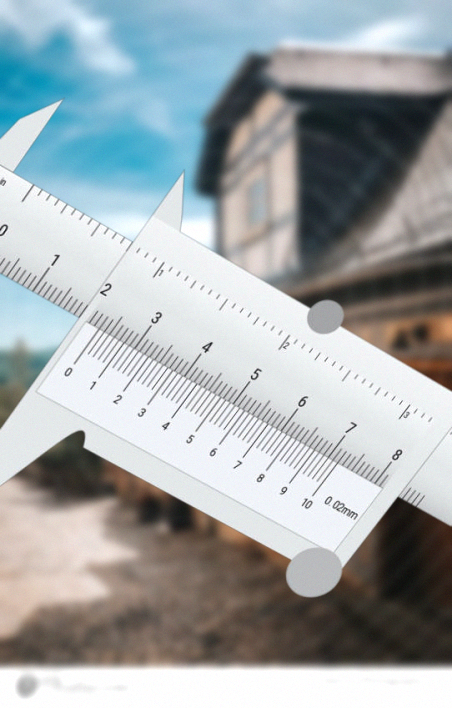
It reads value=23.0 unit=mm
